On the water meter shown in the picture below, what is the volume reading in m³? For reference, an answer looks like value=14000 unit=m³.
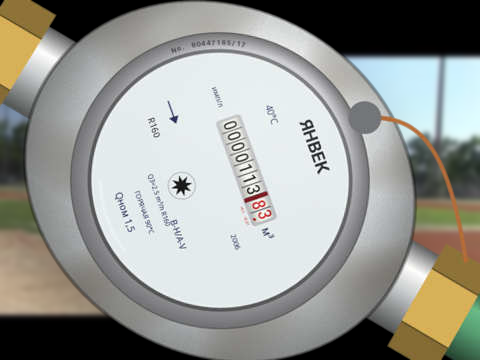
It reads value=113.83 unit=m³
